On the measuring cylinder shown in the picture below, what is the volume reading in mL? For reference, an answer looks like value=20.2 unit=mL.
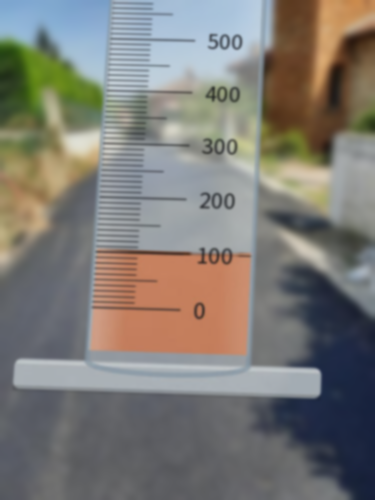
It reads value=100 unit=mL
